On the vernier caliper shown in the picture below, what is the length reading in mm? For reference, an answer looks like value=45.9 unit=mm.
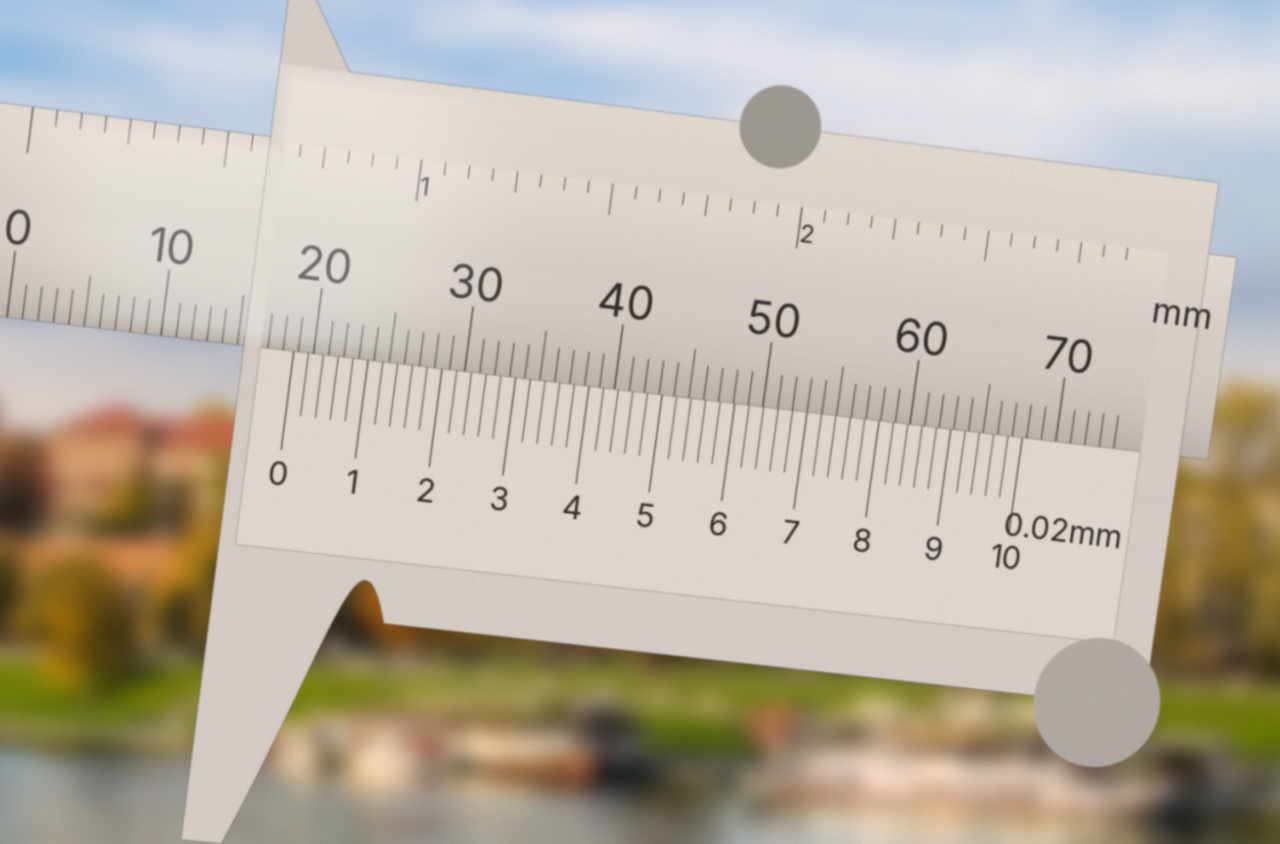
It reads value=18.7 unit=mm
